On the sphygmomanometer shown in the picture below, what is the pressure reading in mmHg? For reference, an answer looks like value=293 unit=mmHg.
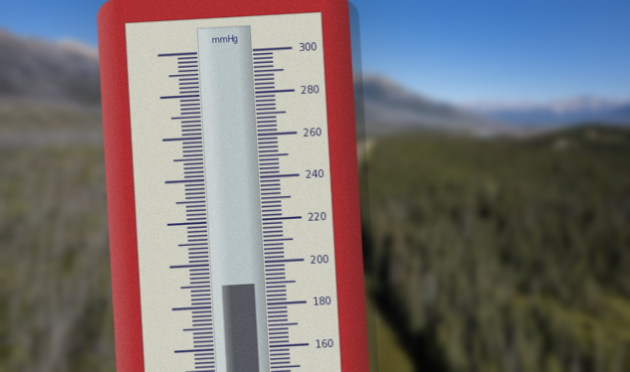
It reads value=190 unit=mmHg
